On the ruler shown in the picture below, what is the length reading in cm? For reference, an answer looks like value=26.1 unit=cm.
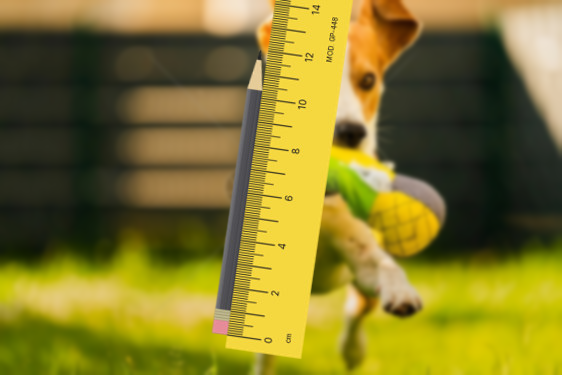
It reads value=12 unit=cm
